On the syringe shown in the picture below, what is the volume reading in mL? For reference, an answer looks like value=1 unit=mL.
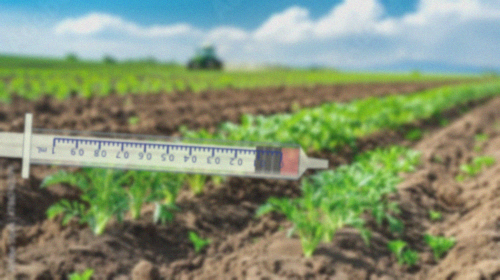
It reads value=0 unit=mL
